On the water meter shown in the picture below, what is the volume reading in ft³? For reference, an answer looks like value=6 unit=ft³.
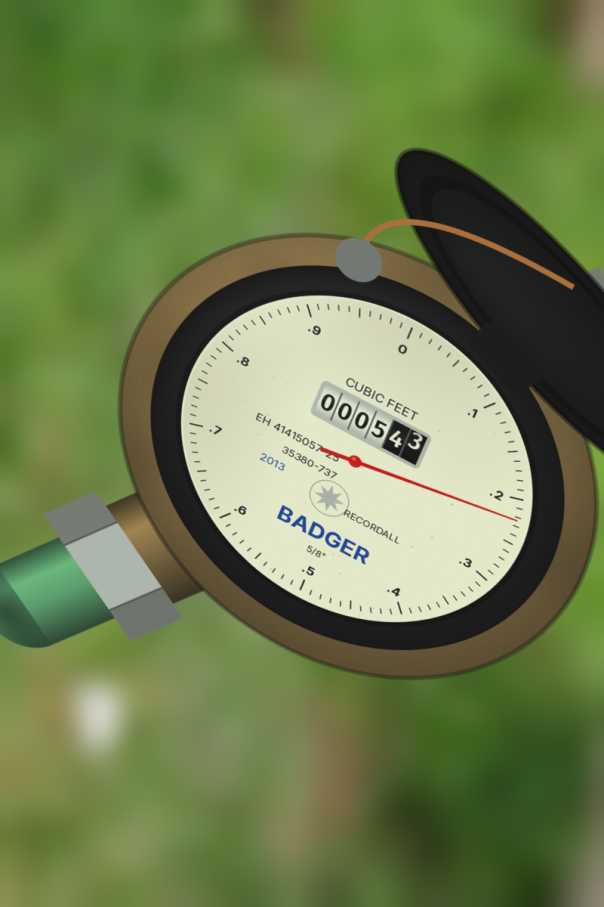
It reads value=543.22 unit=ft³
